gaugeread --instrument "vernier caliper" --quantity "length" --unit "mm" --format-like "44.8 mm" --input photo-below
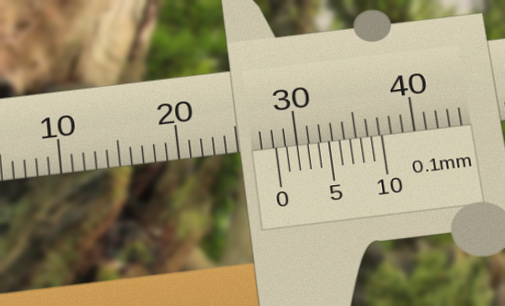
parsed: 28.2 mm
